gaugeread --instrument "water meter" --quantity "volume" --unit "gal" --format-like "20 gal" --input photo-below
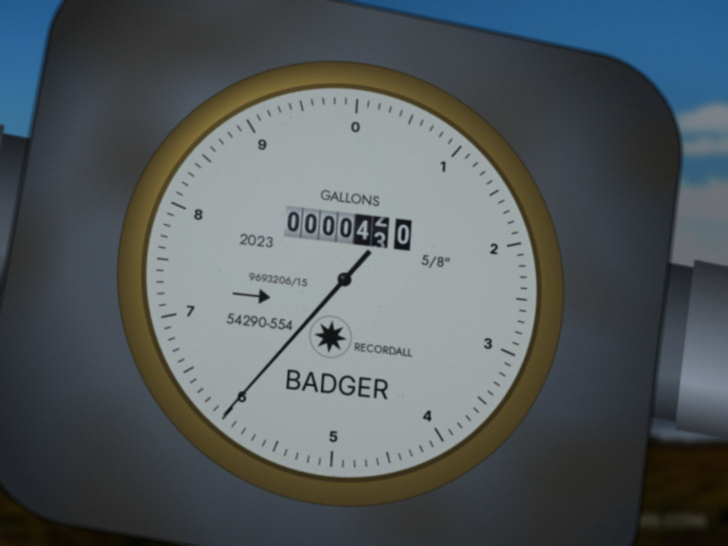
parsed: 426.0 gal
